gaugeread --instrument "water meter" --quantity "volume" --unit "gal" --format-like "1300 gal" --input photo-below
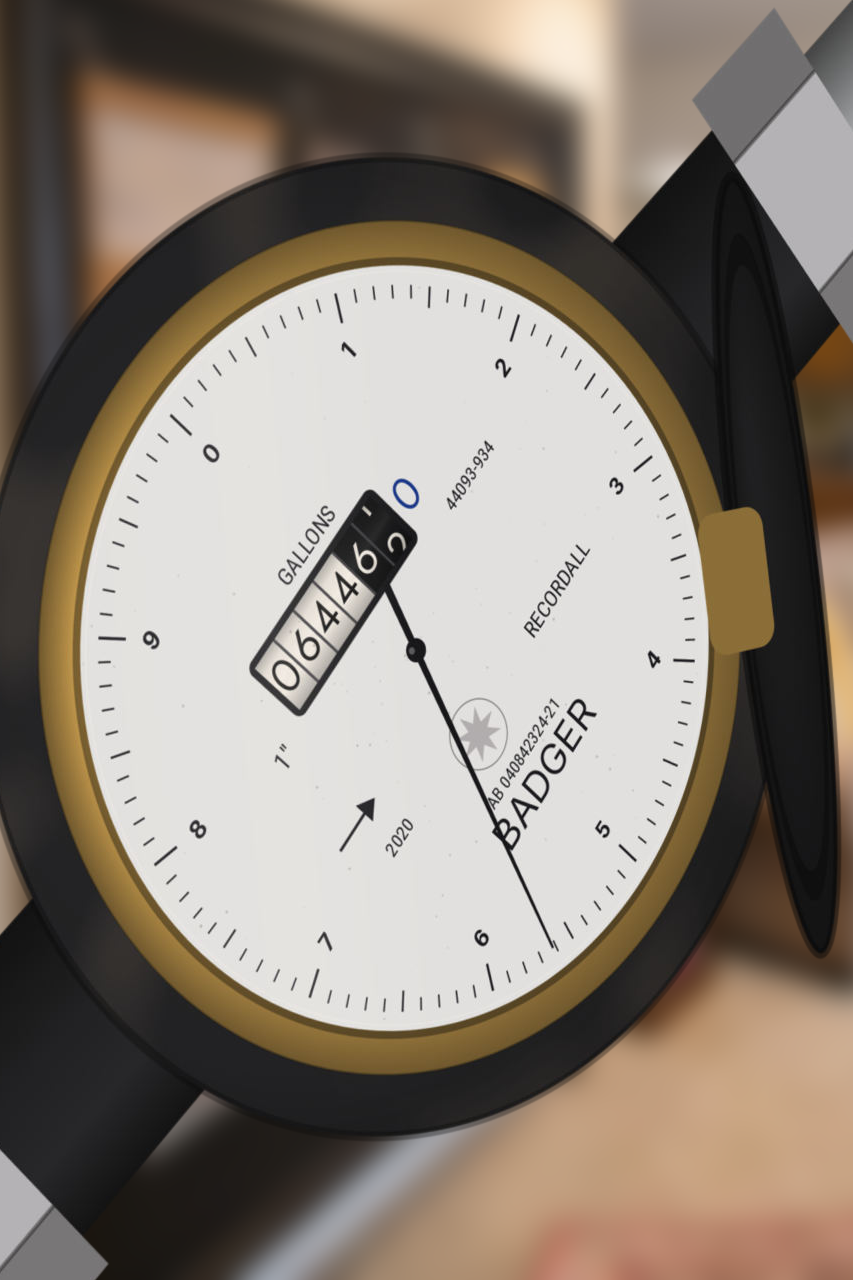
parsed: 644615.6 gal
